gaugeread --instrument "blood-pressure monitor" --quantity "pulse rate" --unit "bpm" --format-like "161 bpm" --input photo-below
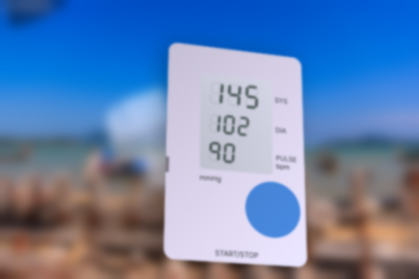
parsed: 90 bpm
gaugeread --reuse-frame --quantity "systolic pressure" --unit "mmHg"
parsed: 145 mmHg
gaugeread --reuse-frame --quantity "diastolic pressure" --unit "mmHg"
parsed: 102 mmHg
